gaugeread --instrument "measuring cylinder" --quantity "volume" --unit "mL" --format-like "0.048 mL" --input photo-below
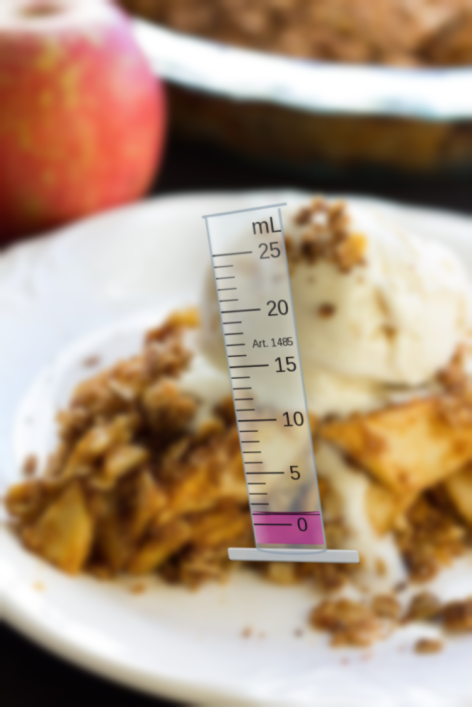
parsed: 1 mL
